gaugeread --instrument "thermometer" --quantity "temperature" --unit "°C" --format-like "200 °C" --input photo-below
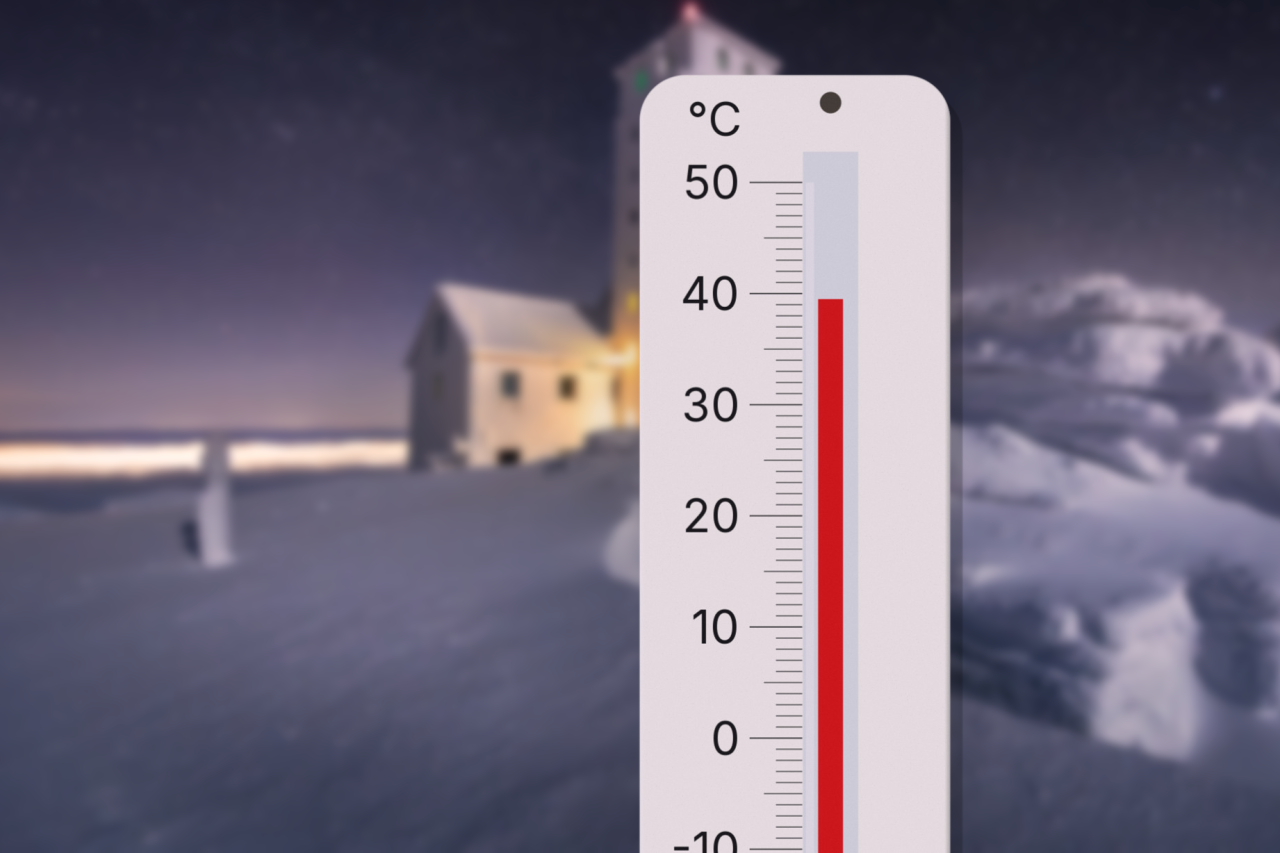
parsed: 39.5 °C
